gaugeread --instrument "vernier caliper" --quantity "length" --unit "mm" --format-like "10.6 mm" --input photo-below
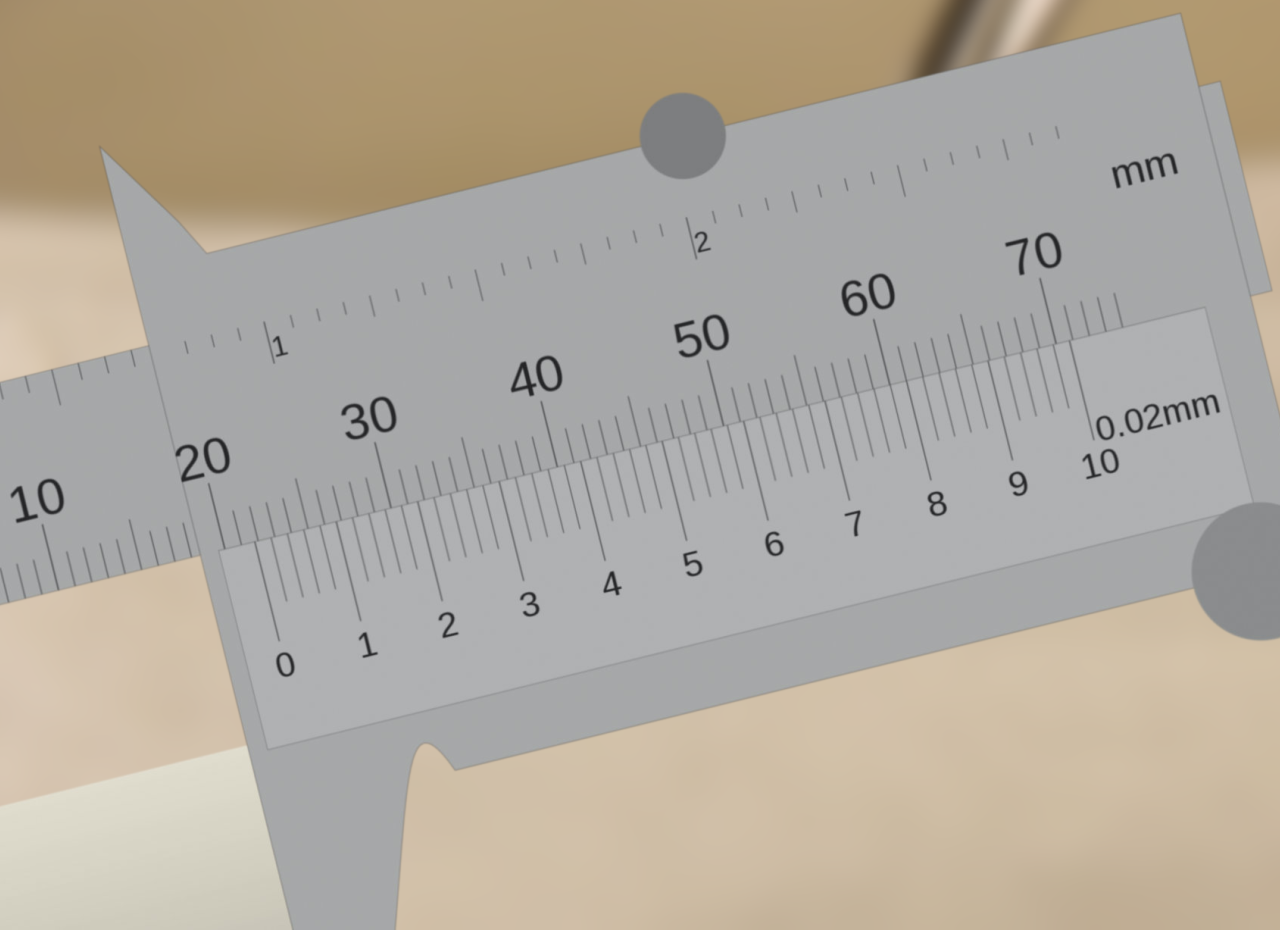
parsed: 21.8 mm
